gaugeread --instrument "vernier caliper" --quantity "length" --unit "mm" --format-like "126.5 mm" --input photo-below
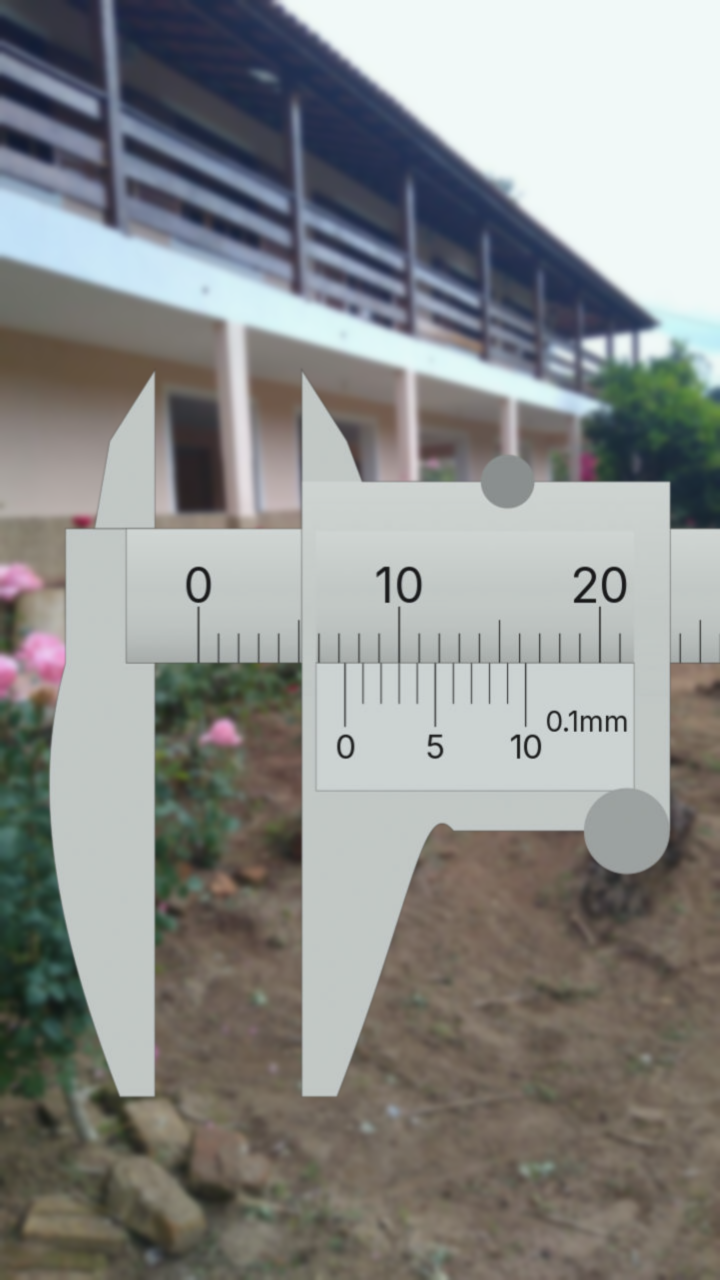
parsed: 7.3 mm
